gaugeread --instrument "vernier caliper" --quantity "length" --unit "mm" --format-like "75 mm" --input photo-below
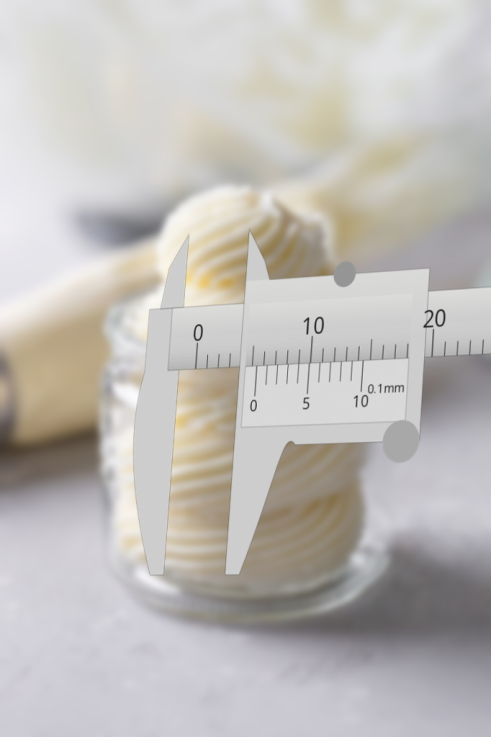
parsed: 5.4 mm
